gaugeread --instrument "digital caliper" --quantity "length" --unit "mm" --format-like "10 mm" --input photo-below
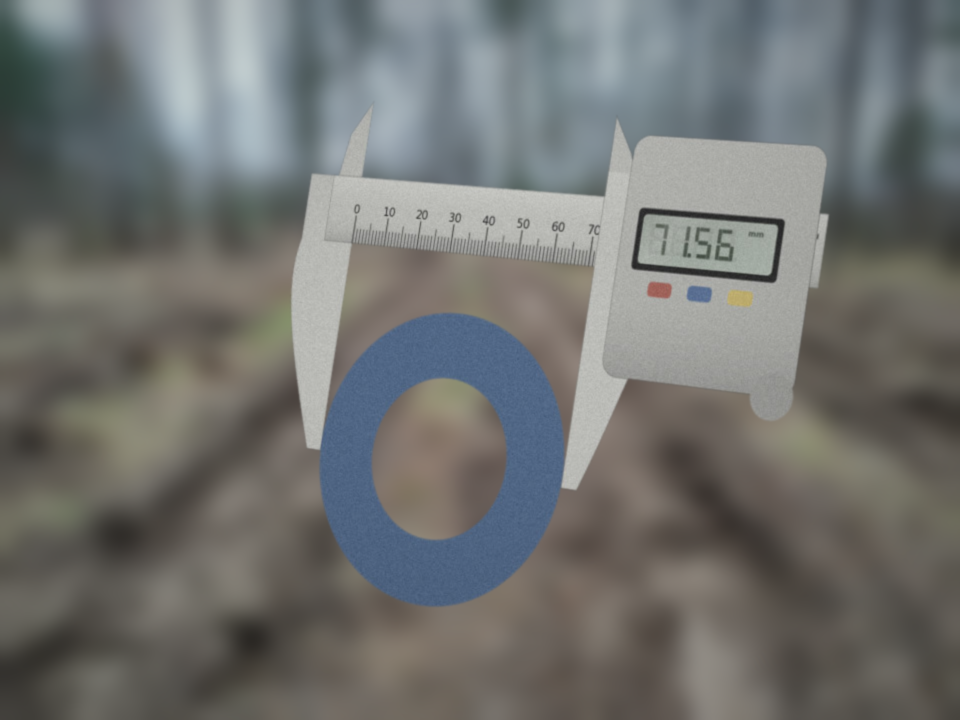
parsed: 71.56 mm
